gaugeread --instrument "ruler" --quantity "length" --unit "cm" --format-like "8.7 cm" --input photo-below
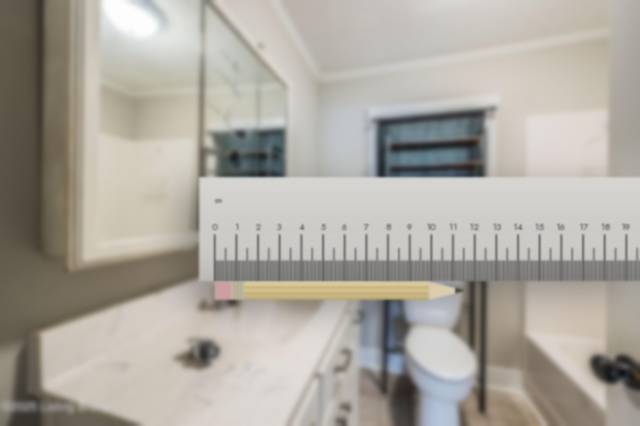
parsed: 11.5 cm
